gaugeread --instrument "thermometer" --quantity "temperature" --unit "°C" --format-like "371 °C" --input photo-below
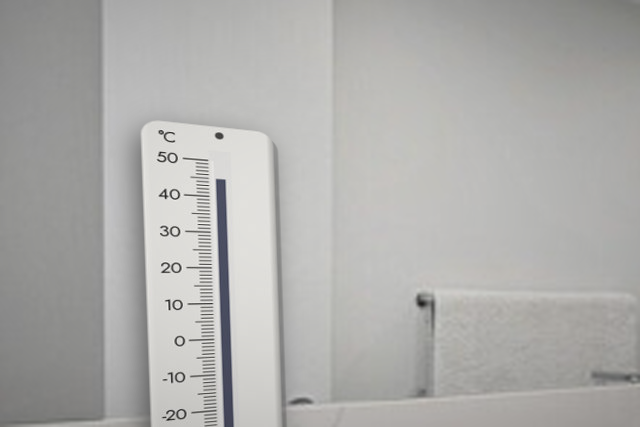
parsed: 45 °C
